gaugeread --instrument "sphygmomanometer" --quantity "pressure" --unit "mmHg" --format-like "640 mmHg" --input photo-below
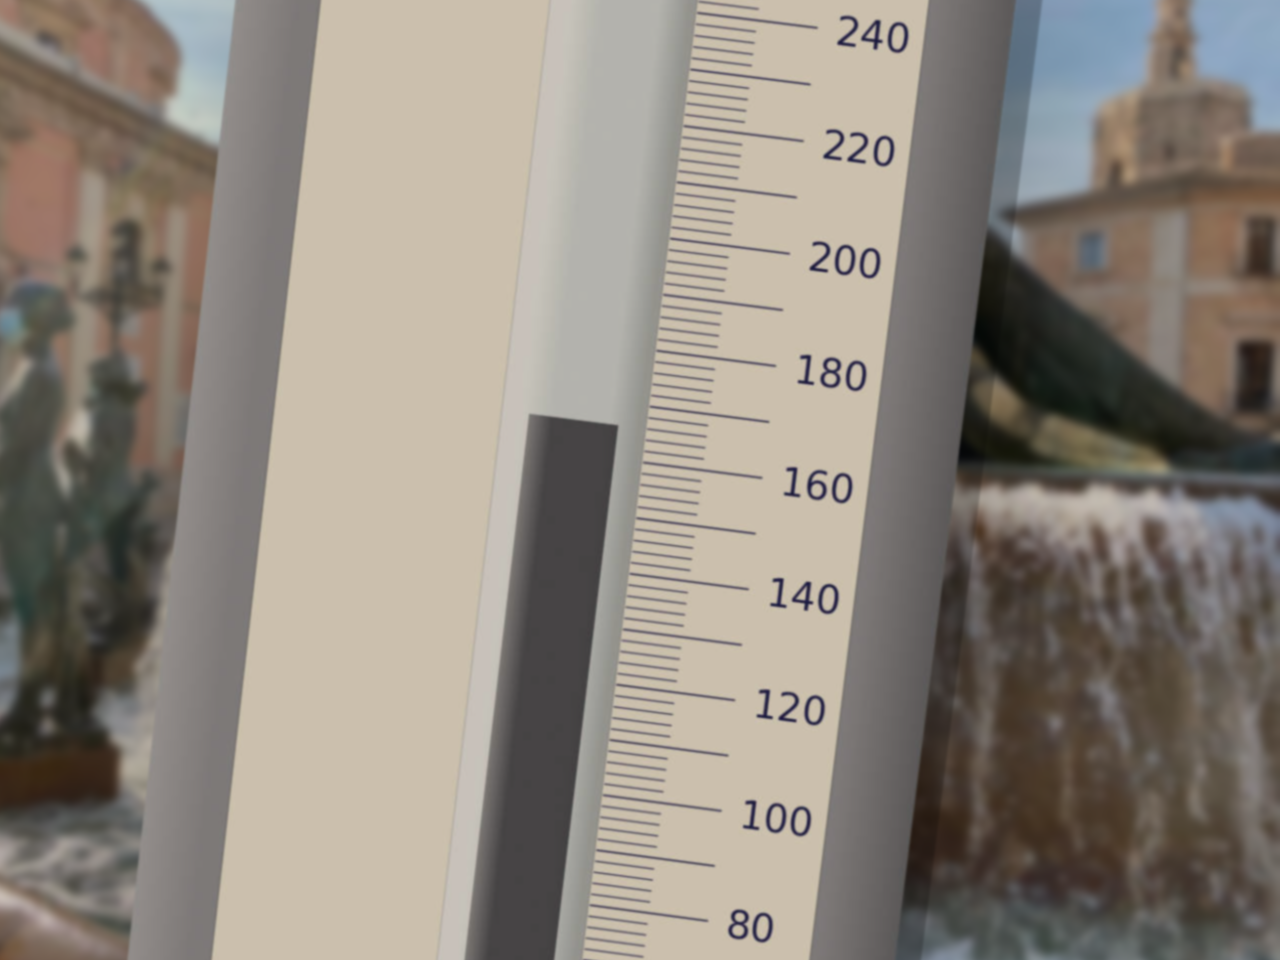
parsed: 166 mmHg
